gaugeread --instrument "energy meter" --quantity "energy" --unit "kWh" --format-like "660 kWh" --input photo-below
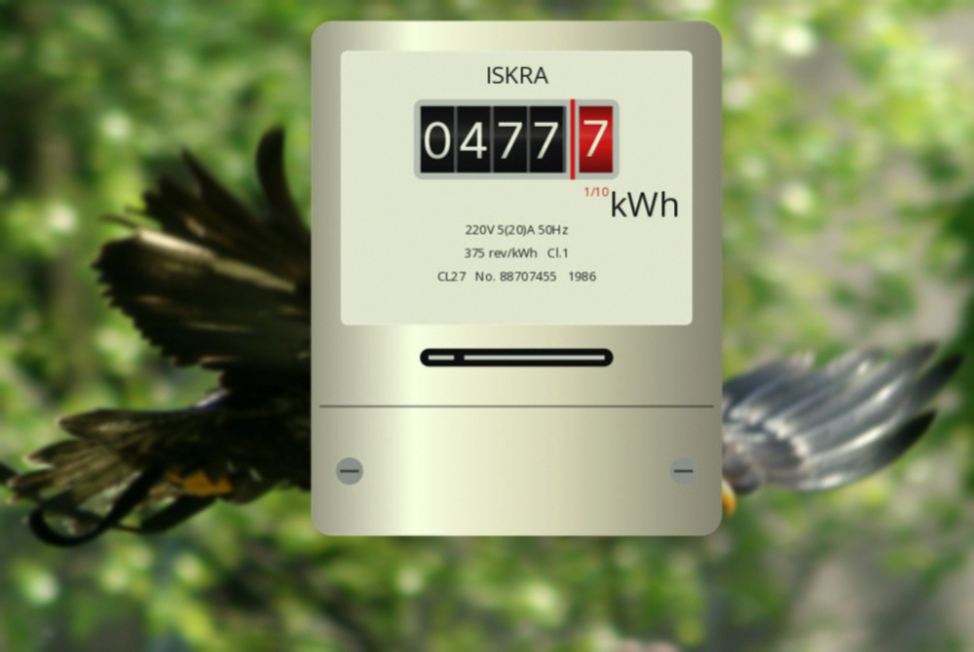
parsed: 477.7 kWh
